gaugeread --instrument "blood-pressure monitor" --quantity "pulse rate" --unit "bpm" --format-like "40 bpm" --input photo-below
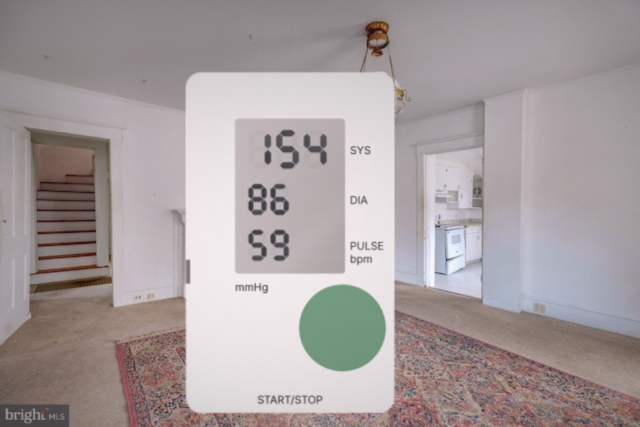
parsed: 59 bpm
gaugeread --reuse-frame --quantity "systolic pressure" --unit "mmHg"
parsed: 154 mmHg
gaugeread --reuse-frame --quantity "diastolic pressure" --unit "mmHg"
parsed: 86 mmHg
